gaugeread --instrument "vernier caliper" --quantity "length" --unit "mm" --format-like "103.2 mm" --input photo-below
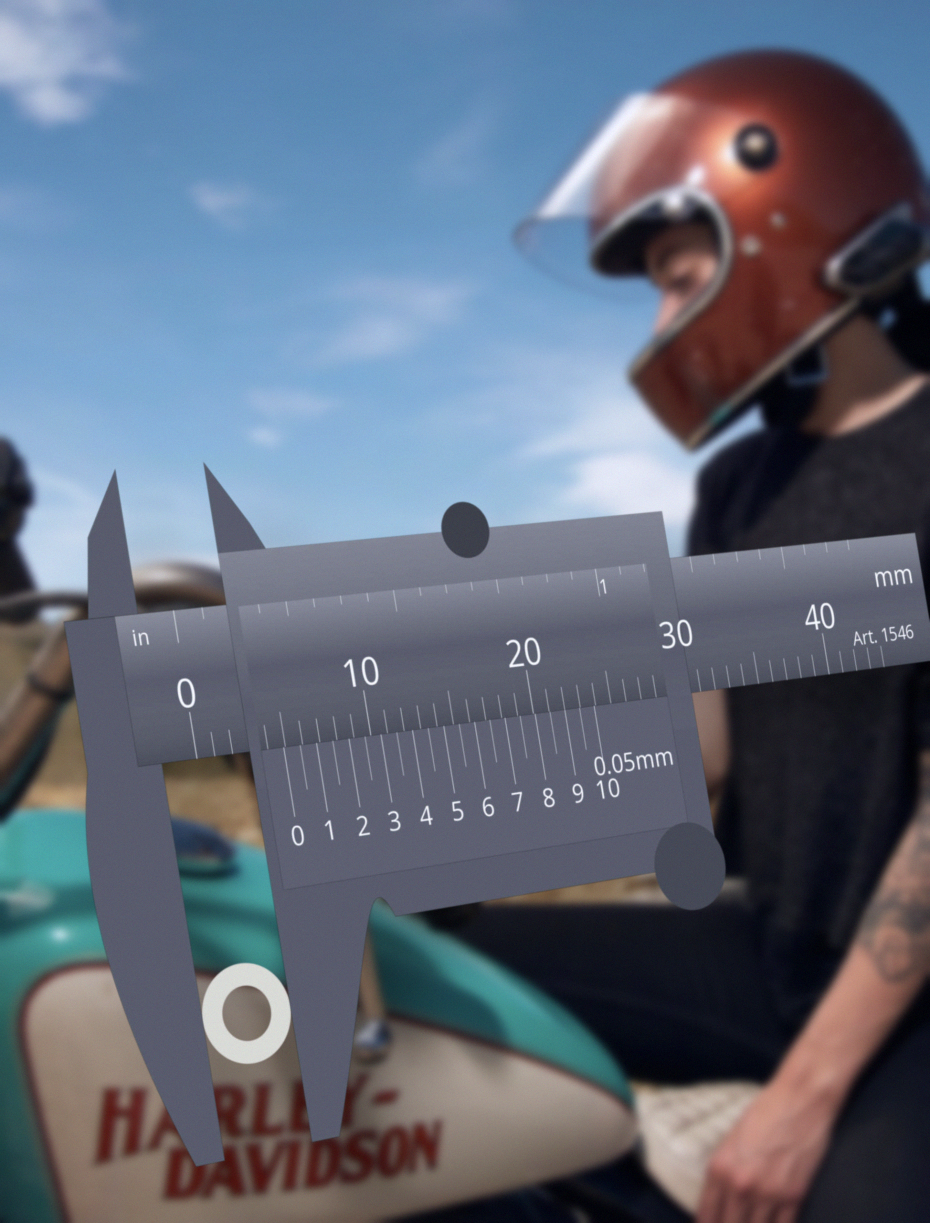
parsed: 4.9 mm
